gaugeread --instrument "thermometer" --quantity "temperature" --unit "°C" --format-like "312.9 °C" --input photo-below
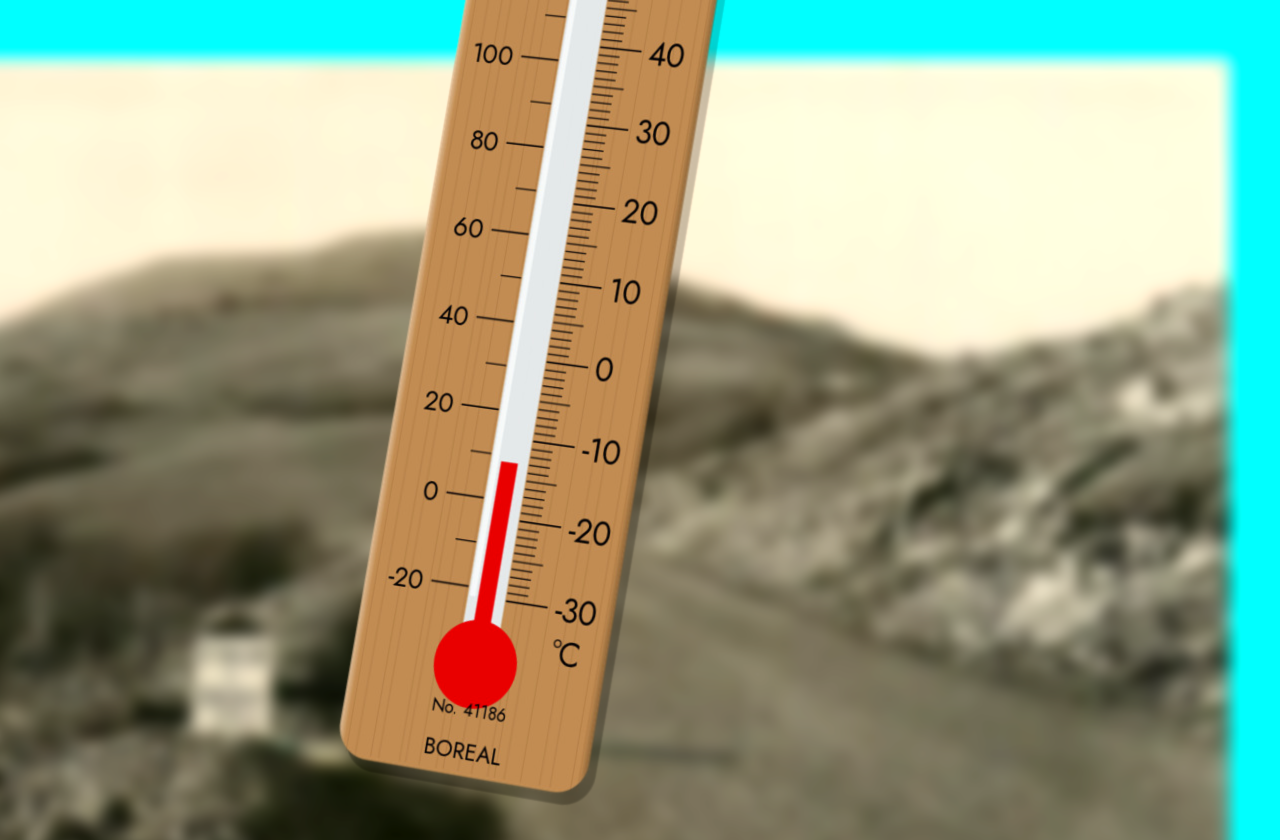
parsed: -13 °C
